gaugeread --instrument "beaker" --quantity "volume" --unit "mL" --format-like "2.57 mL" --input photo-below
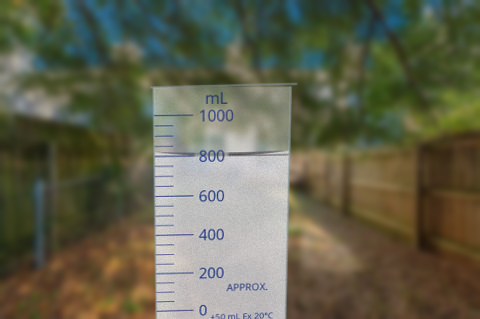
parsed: 800 mL
